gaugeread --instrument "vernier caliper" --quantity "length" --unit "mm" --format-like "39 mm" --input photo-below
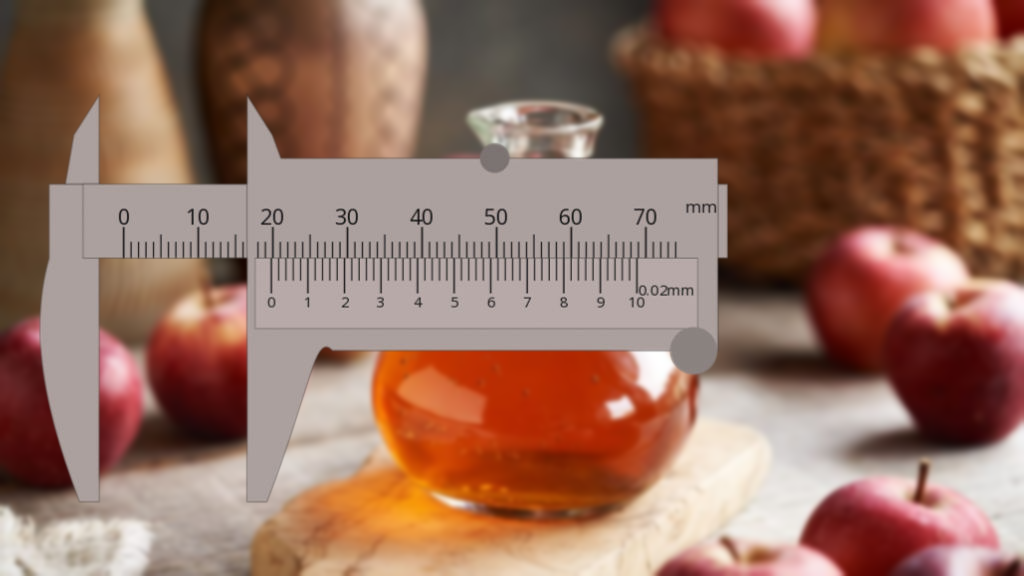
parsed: 19.8 mm
